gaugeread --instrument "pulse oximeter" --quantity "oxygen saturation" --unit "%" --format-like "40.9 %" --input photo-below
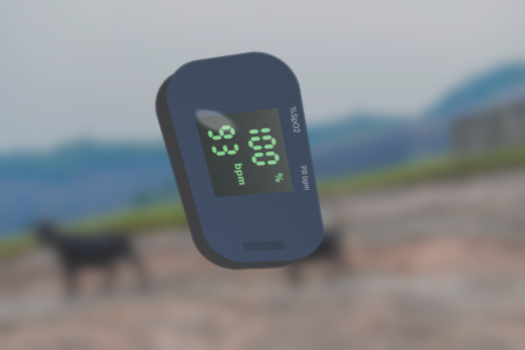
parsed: 100 %
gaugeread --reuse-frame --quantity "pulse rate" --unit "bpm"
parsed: 93 bpm
